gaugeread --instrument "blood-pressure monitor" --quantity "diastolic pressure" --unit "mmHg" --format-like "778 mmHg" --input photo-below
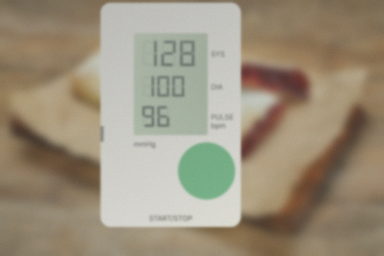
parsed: 100 mmHg
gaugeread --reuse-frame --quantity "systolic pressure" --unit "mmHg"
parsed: 128 mmHg
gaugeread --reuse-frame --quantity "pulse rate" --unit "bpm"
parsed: 96 bpm
